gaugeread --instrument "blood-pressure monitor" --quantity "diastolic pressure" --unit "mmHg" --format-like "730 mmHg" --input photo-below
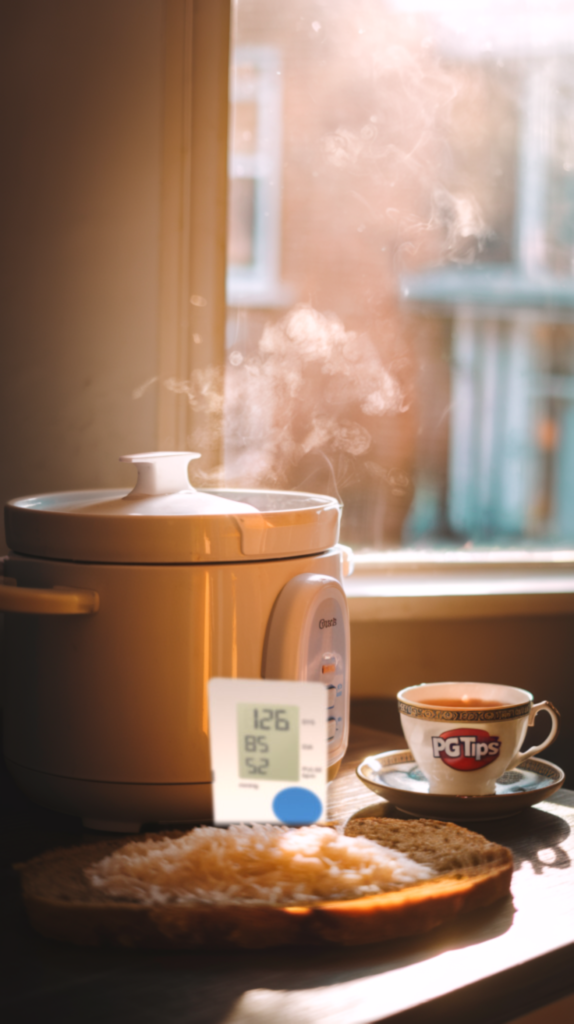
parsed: 85 mmHg
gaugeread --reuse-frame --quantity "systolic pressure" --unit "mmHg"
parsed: 126 mmHg
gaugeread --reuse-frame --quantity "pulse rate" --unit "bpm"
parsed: 52 bpm
